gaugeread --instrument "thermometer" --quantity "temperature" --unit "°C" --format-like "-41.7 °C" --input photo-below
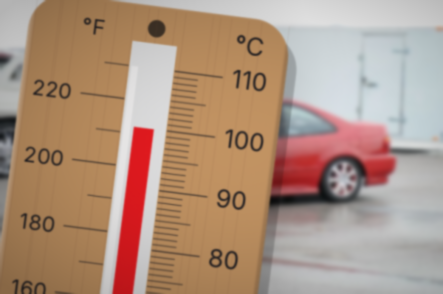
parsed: 100 °C
